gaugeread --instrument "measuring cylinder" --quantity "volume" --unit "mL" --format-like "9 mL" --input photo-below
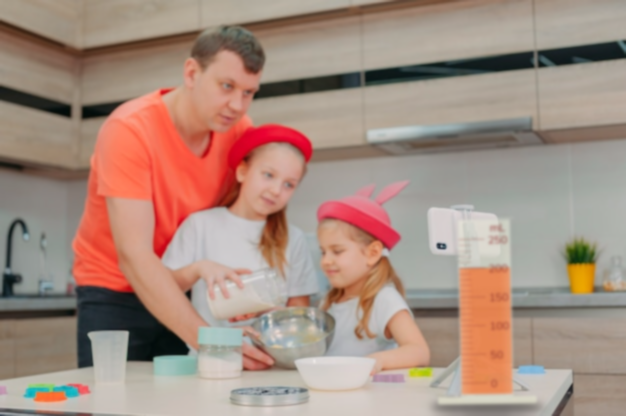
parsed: 200 mL
